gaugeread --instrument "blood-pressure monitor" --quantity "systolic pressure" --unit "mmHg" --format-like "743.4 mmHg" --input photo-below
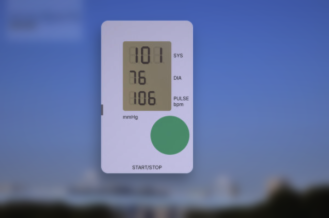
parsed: 101 mmHg
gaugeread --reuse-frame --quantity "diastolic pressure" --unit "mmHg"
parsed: 76 mmHg
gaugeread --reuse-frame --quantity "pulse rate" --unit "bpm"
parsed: 106 bpm
